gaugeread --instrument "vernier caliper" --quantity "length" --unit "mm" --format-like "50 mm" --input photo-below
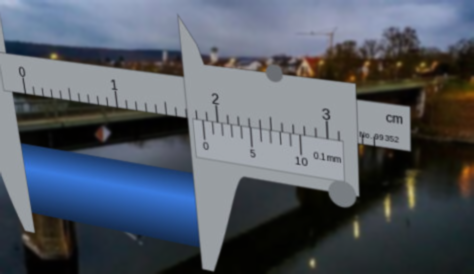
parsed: 18.6 mm
